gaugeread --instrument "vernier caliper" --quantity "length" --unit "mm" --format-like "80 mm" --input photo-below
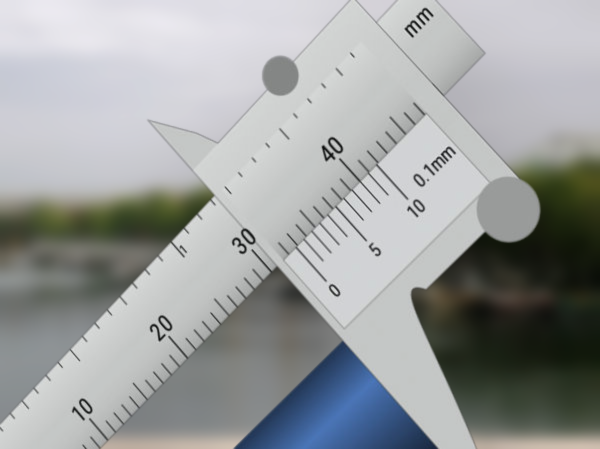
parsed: 32.8 mm
